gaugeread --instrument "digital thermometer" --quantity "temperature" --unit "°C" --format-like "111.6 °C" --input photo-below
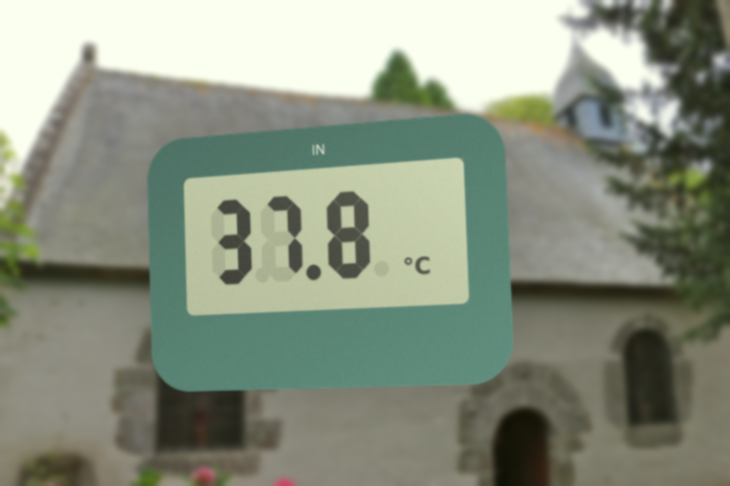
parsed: 37.8 °C
